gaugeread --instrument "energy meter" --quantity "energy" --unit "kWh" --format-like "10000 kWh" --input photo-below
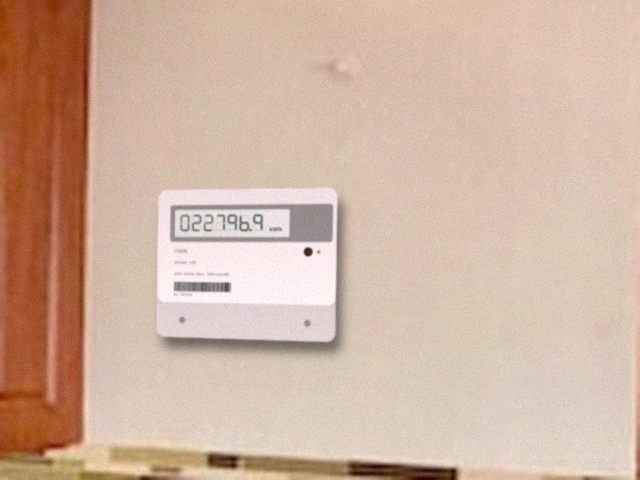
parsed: 22796.9 kWh
